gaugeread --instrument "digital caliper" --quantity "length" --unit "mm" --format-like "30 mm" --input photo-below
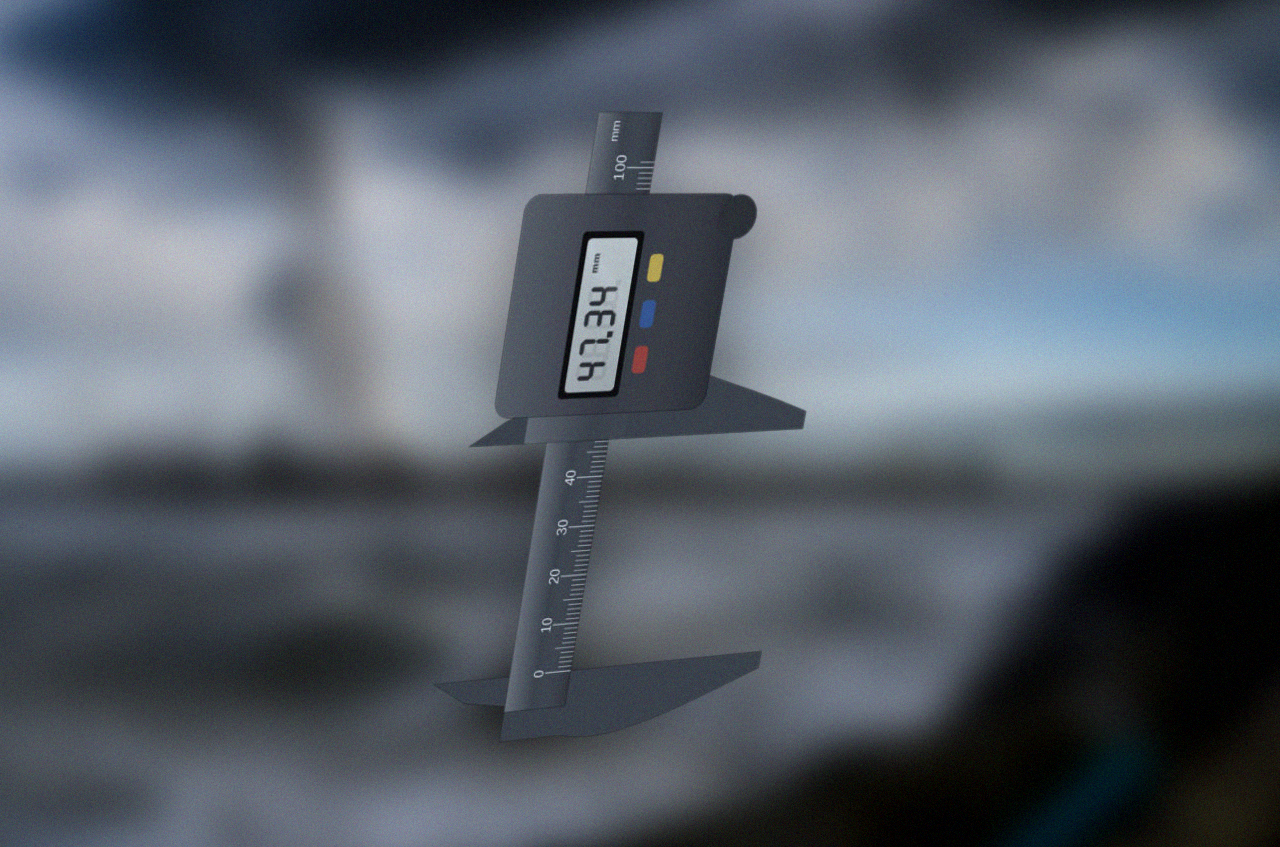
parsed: 47.34 mm
